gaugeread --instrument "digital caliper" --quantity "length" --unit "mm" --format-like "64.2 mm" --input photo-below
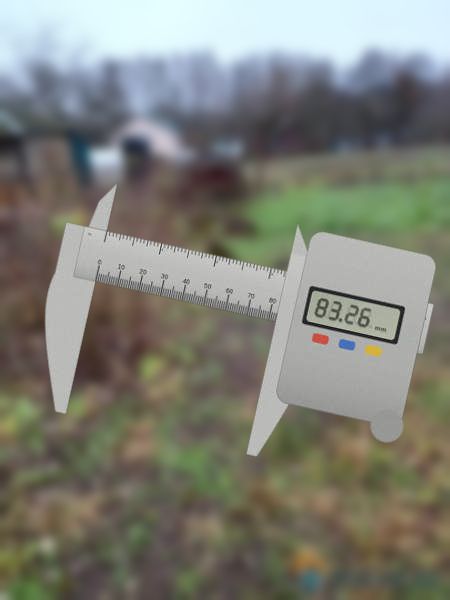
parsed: 83.26 mm
